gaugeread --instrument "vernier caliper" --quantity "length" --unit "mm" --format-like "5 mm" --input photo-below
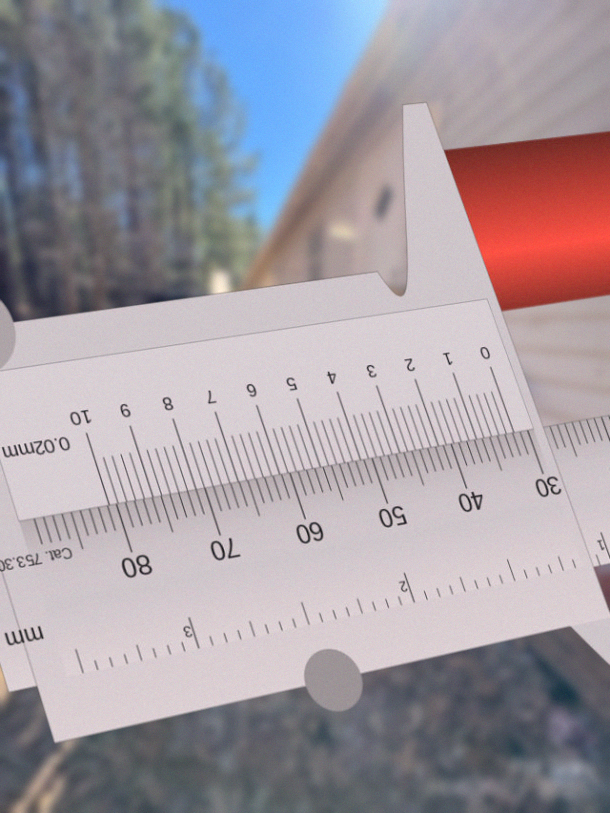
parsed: 31.8 mm
